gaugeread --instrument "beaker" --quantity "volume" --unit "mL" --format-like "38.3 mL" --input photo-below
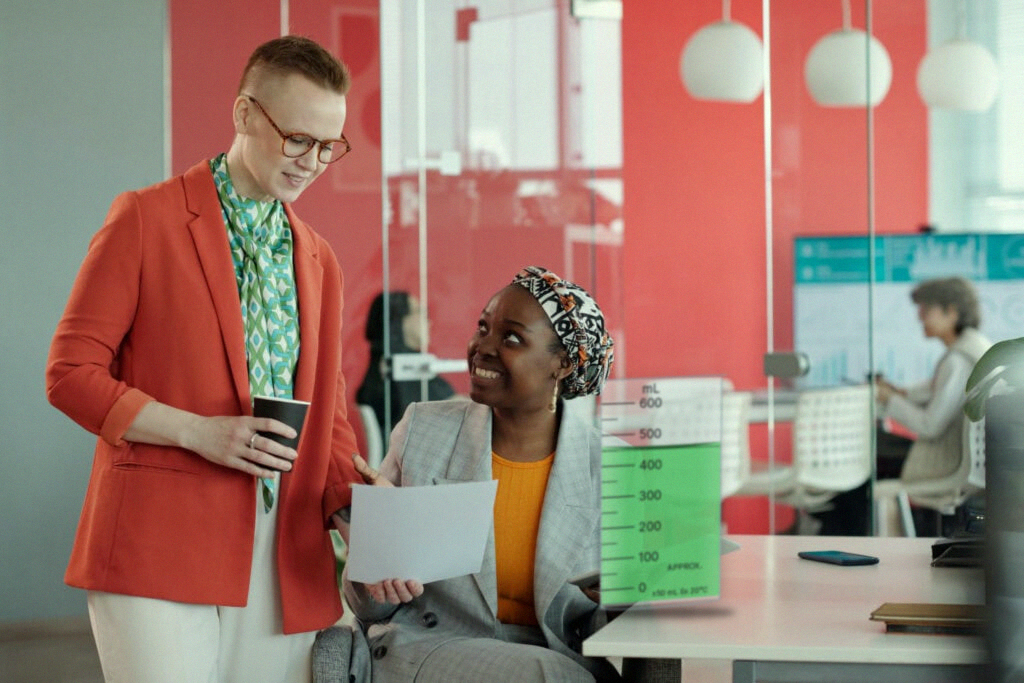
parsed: 450 mL
